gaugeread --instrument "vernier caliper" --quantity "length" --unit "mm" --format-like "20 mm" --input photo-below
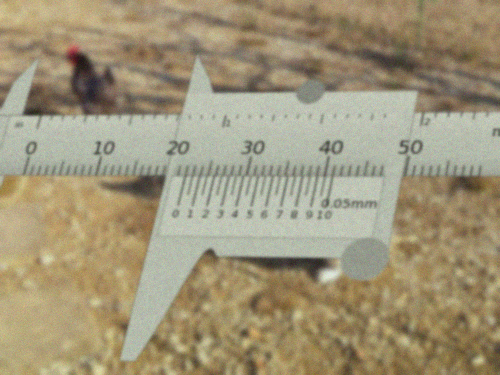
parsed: 22.0 mm
